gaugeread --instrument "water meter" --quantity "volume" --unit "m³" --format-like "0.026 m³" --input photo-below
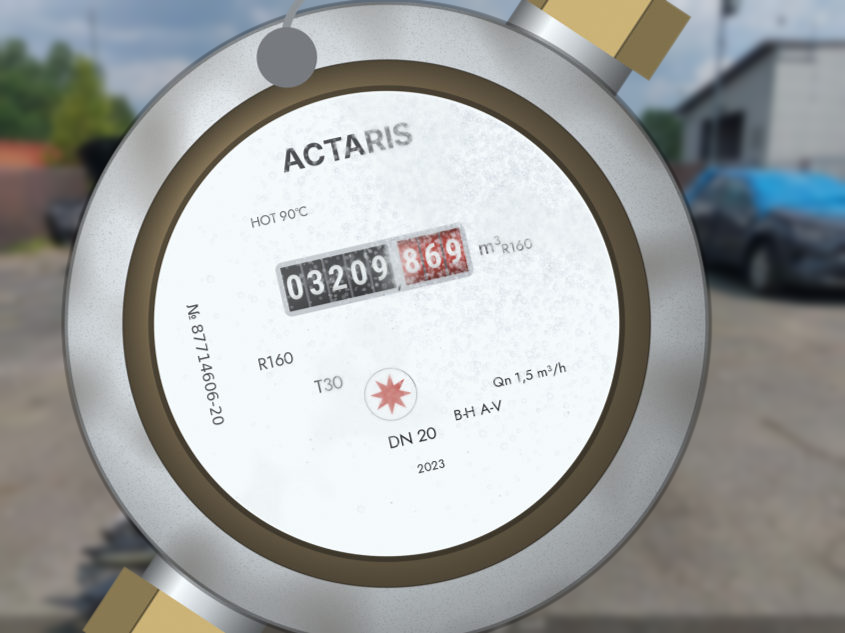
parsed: 3209.869 m³
